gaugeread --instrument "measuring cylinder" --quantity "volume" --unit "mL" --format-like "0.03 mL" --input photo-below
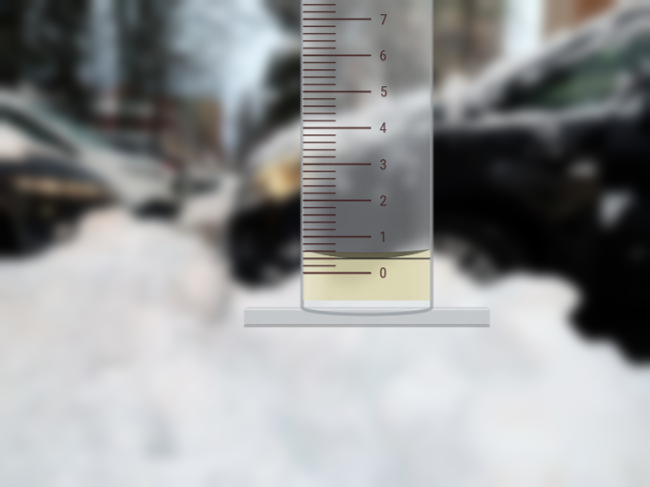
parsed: 0.4 mL
